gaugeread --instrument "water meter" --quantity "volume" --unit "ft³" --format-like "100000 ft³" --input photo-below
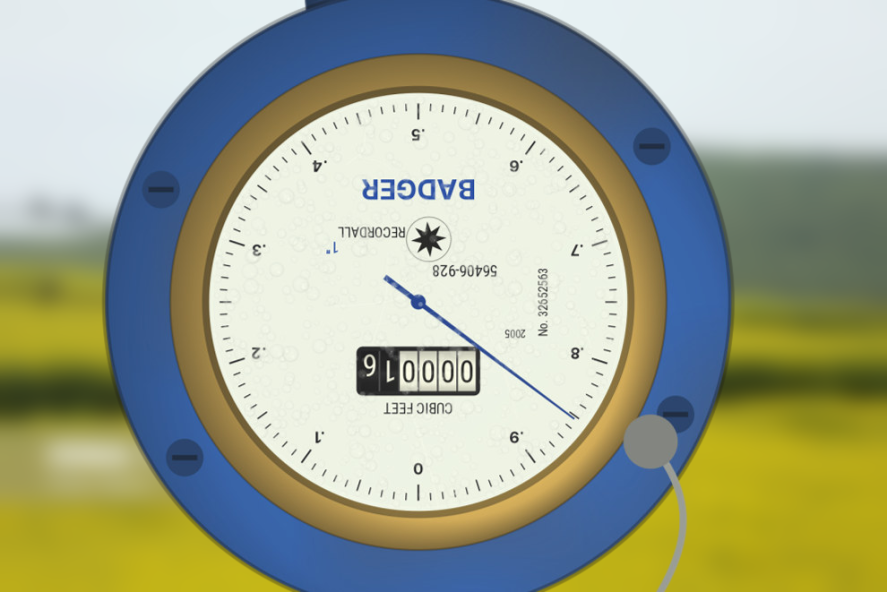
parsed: 15.85 ft³
